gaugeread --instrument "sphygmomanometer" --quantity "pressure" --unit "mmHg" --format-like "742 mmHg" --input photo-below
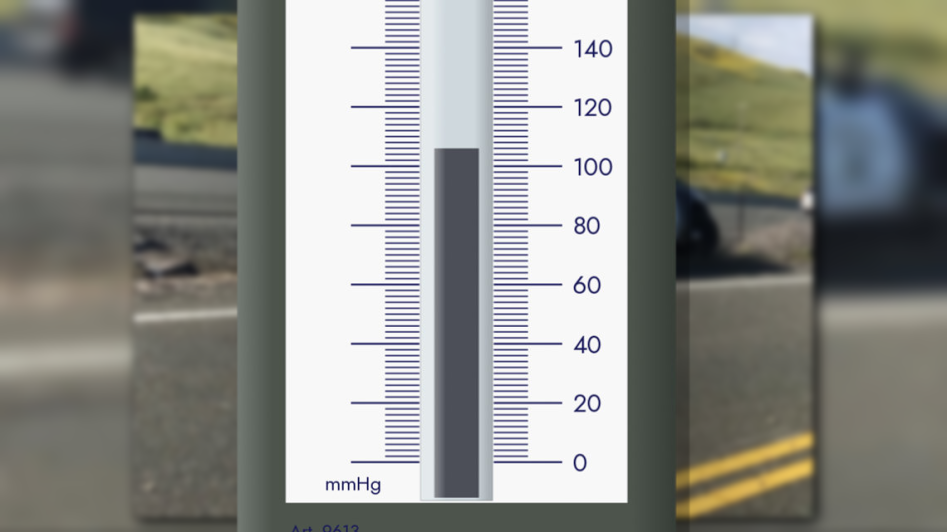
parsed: 106 mmHg
